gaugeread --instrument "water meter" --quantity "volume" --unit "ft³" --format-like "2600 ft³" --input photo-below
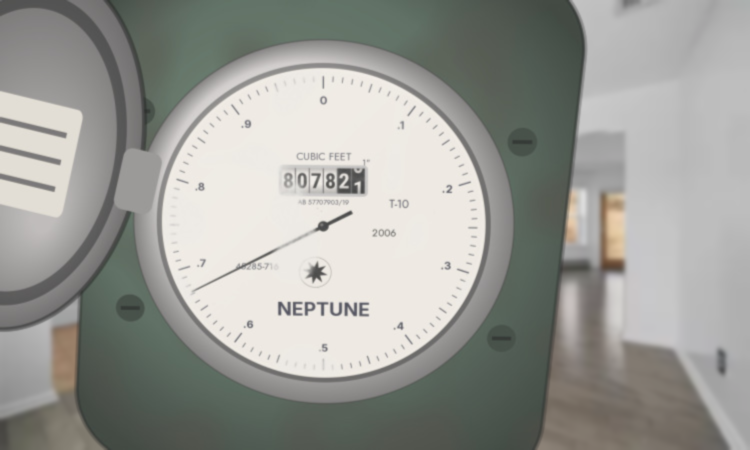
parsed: 807820.67 ft³
